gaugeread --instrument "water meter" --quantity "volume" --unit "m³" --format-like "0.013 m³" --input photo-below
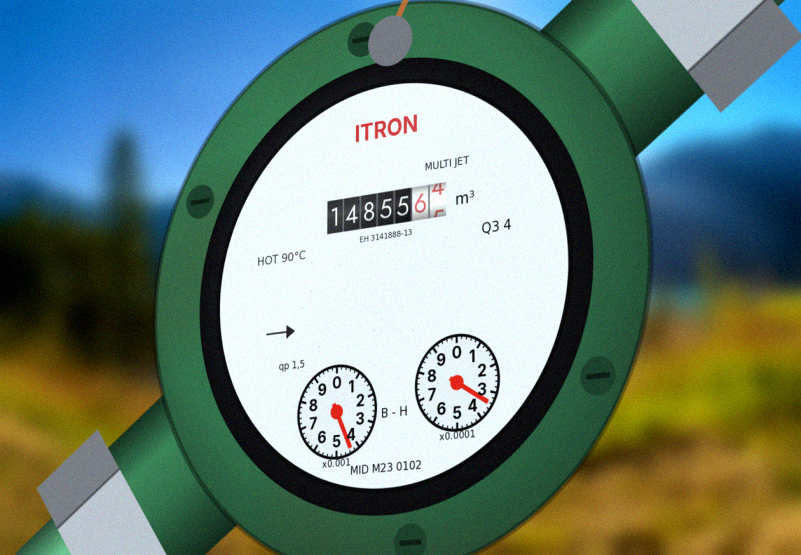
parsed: 14855.6443 m³
